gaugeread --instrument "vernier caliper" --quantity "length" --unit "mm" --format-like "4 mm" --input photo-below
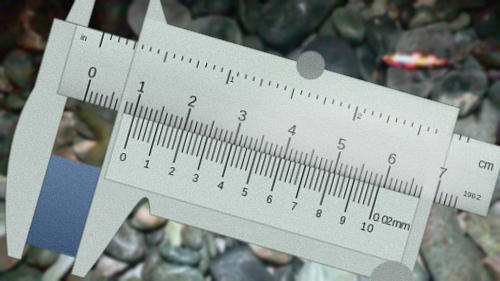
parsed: 10.0 mm
